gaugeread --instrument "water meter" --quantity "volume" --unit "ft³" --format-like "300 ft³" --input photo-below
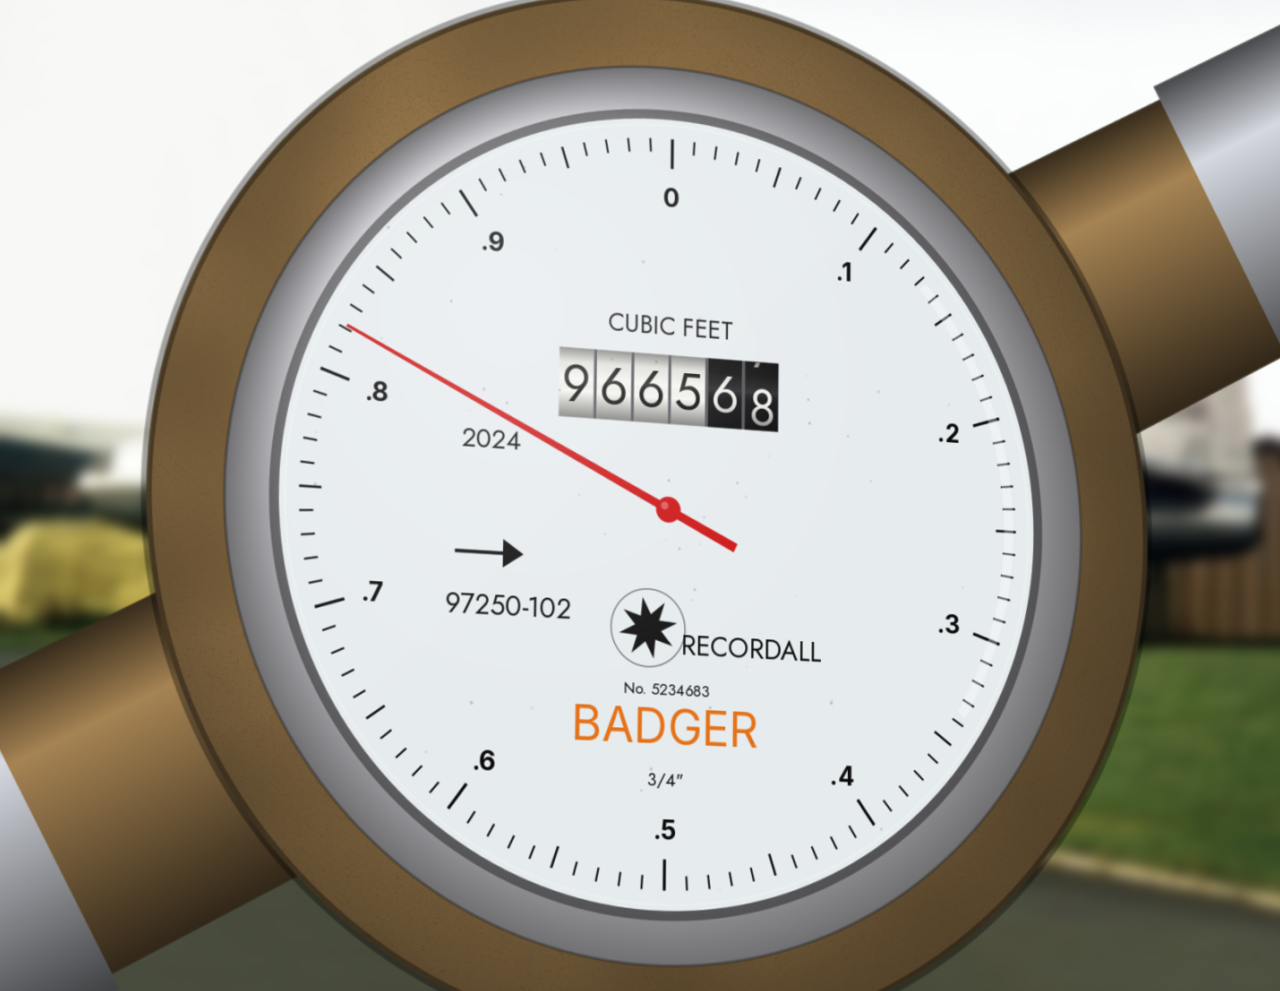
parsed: 966567.82 ft³
